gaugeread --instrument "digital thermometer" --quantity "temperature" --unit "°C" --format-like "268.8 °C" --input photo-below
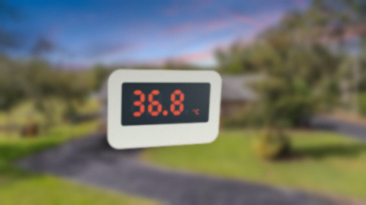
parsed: 36.8 °C
